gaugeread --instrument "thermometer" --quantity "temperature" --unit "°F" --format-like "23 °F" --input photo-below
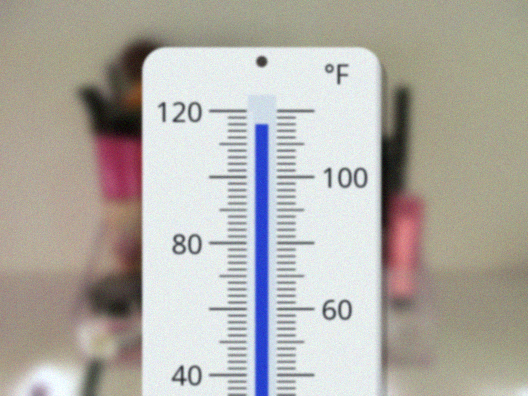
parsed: 116 °F
